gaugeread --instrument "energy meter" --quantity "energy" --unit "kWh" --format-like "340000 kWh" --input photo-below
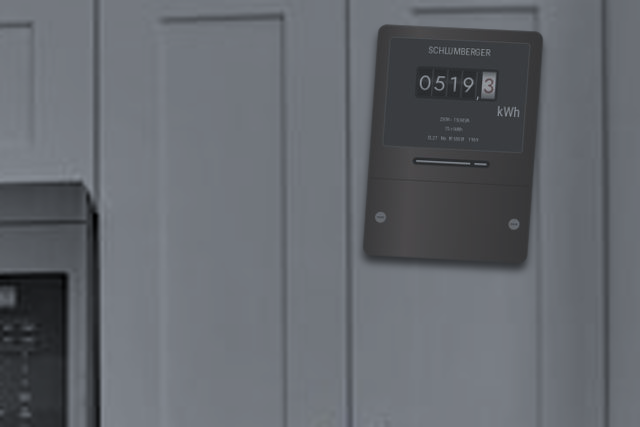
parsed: 519.3 kWh
